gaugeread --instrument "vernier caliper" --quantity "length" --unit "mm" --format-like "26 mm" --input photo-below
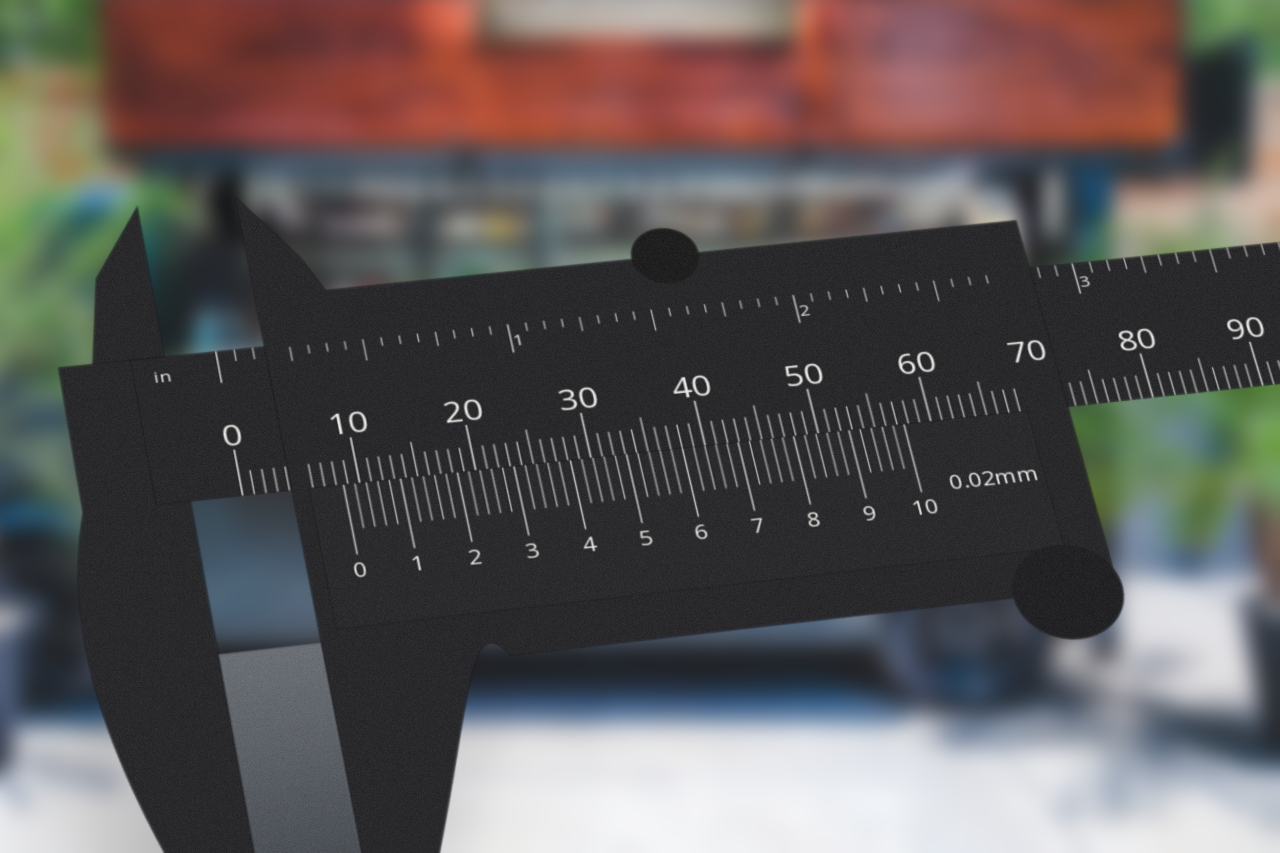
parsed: 8.6 mm
